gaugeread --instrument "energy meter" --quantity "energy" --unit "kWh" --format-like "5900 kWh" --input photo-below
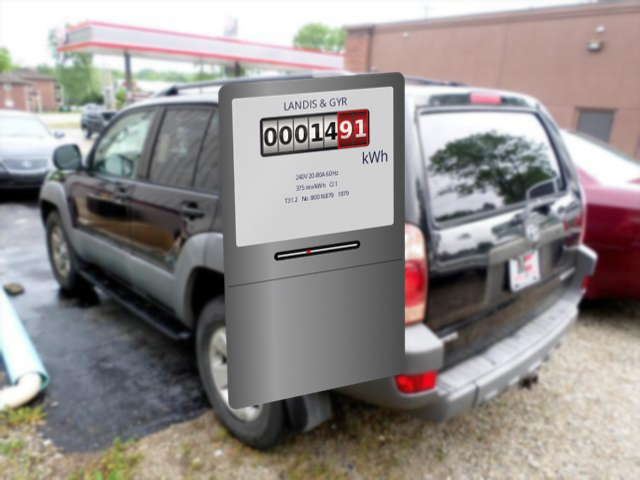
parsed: 14.91 kWh
